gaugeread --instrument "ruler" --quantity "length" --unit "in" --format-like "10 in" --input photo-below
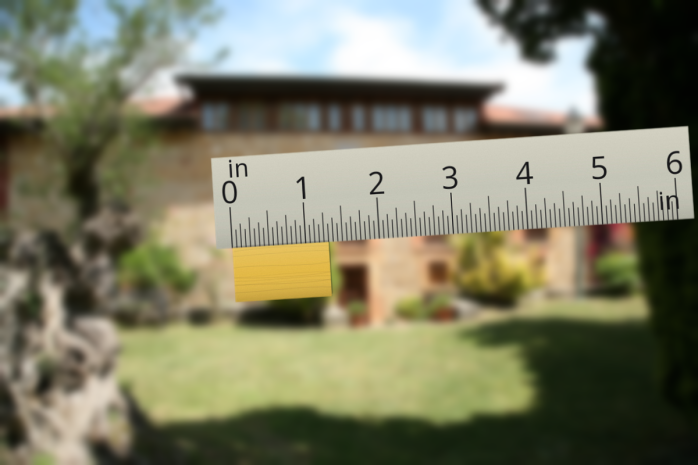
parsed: 1.3125 in
